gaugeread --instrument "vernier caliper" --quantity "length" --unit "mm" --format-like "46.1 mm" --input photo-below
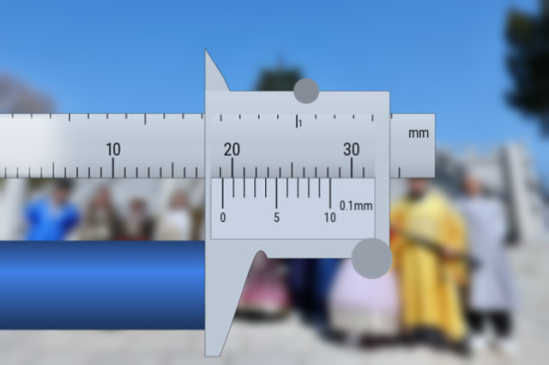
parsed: 19.2 mm
